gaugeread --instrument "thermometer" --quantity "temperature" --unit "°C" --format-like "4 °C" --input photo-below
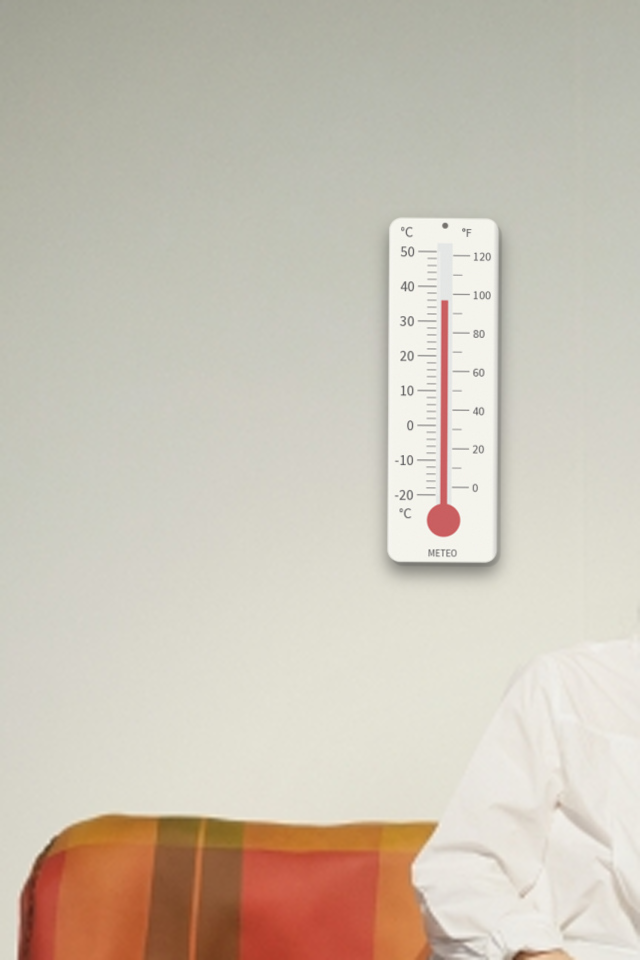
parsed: 36 °C
